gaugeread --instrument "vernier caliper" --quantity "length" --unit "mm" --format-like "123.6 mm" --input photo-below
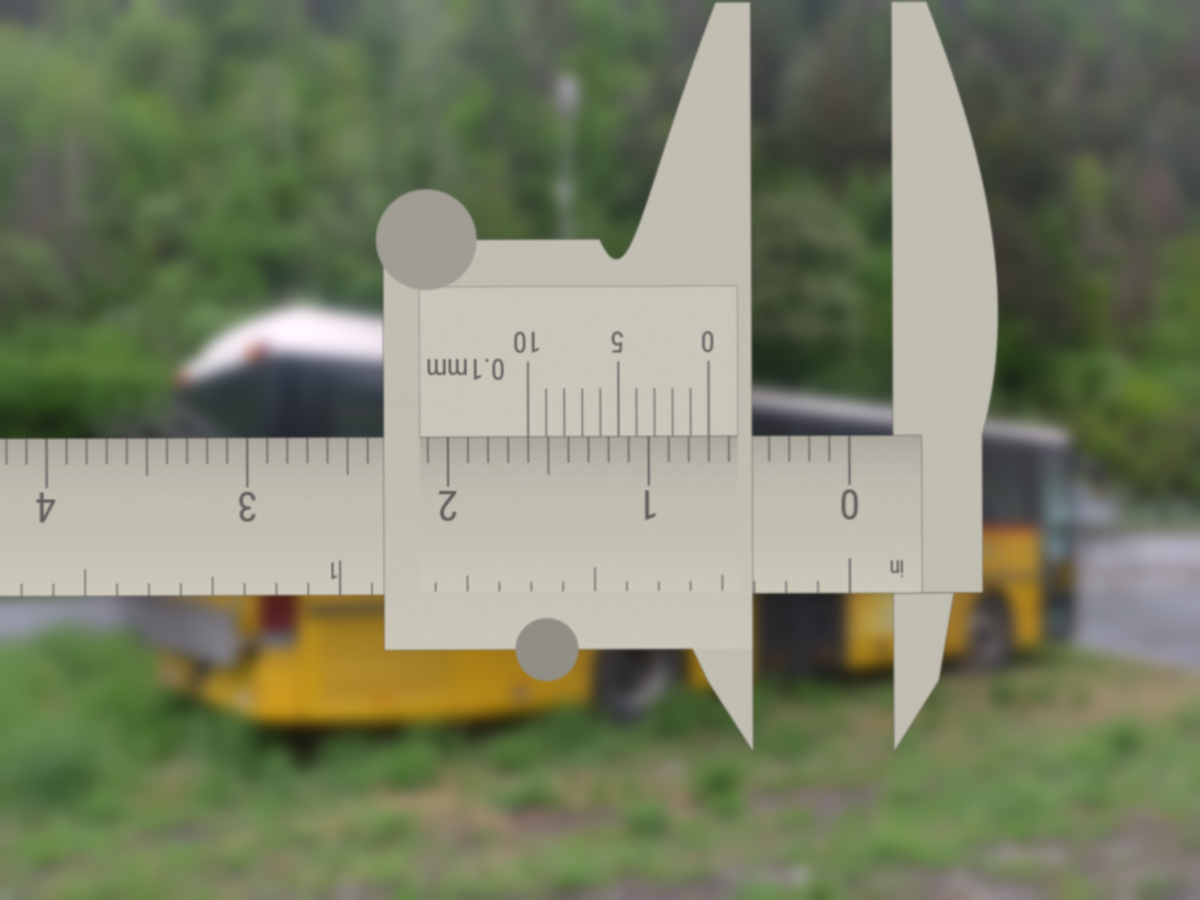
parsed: 7.0 mm
